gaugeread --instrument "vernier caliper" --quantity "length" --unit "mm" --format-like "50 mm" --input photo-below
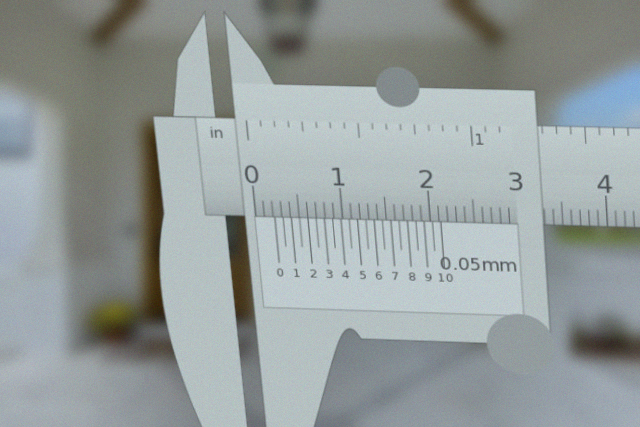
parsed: 2.2 mm
